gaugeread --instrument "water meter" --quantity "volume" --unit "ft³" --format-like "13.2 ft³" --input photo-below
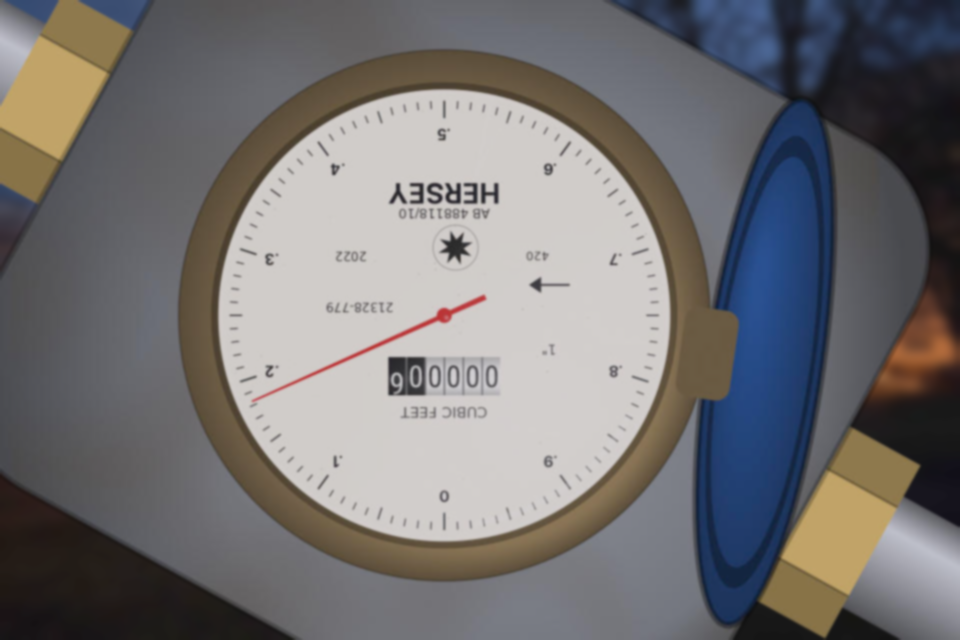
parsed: 6.18 ft³
